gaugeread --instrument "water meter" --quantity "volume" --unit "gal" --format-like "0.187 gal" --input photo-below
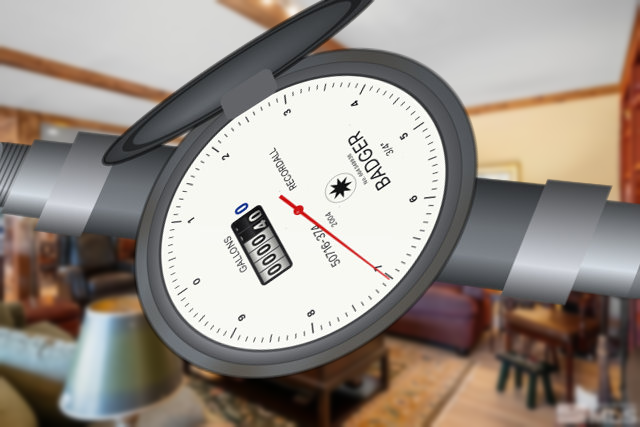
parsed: 397.0 gal
